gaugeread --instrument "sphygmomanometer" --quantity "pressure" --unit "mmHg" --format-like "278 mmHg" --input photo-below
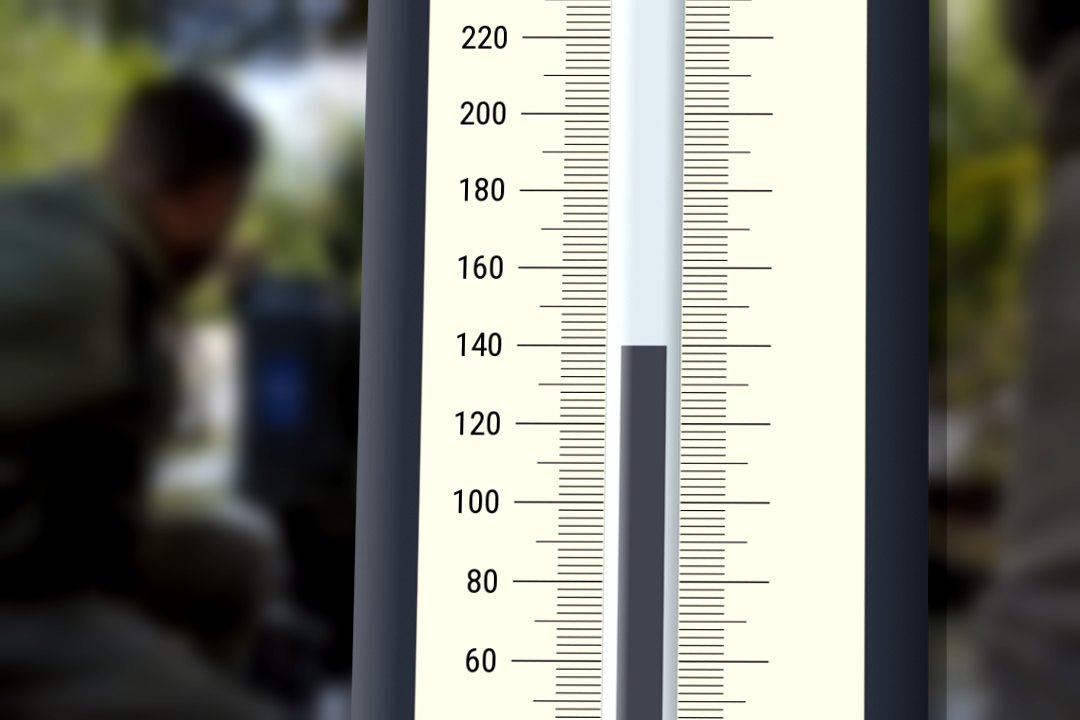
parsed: 140 mmHg
